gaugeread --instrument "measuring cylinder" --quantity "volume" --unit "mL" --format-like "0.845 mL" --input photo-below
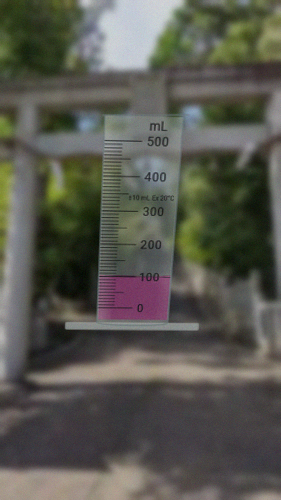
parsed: 100 mL
